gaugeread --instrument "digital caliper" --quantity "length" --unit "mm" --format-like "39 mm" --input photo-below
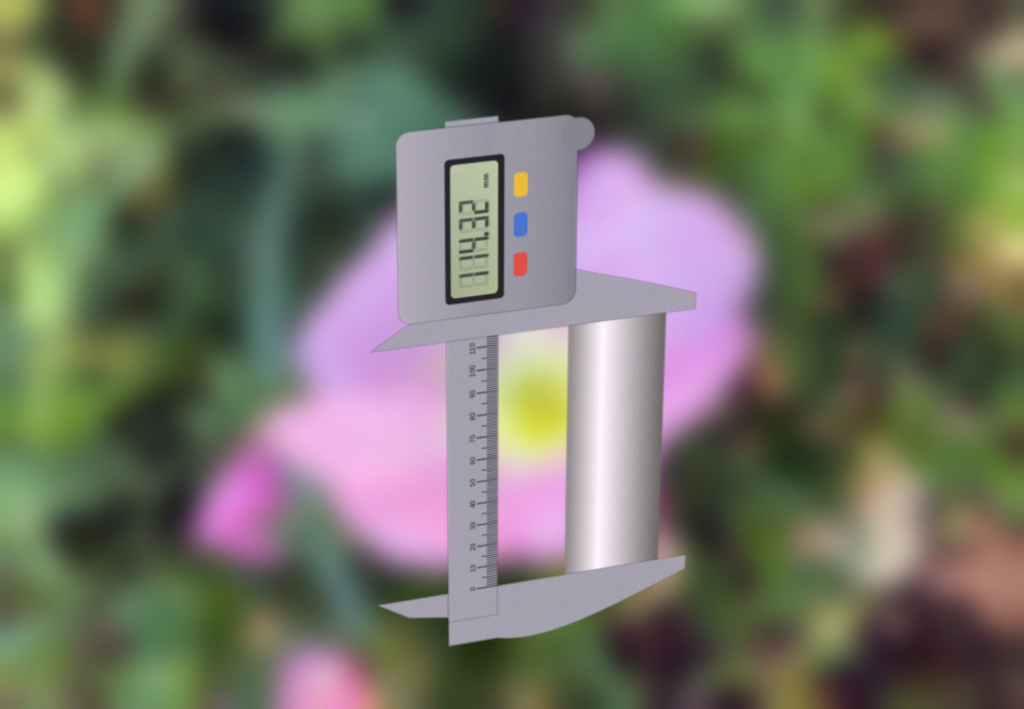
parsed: 114.32 mm
